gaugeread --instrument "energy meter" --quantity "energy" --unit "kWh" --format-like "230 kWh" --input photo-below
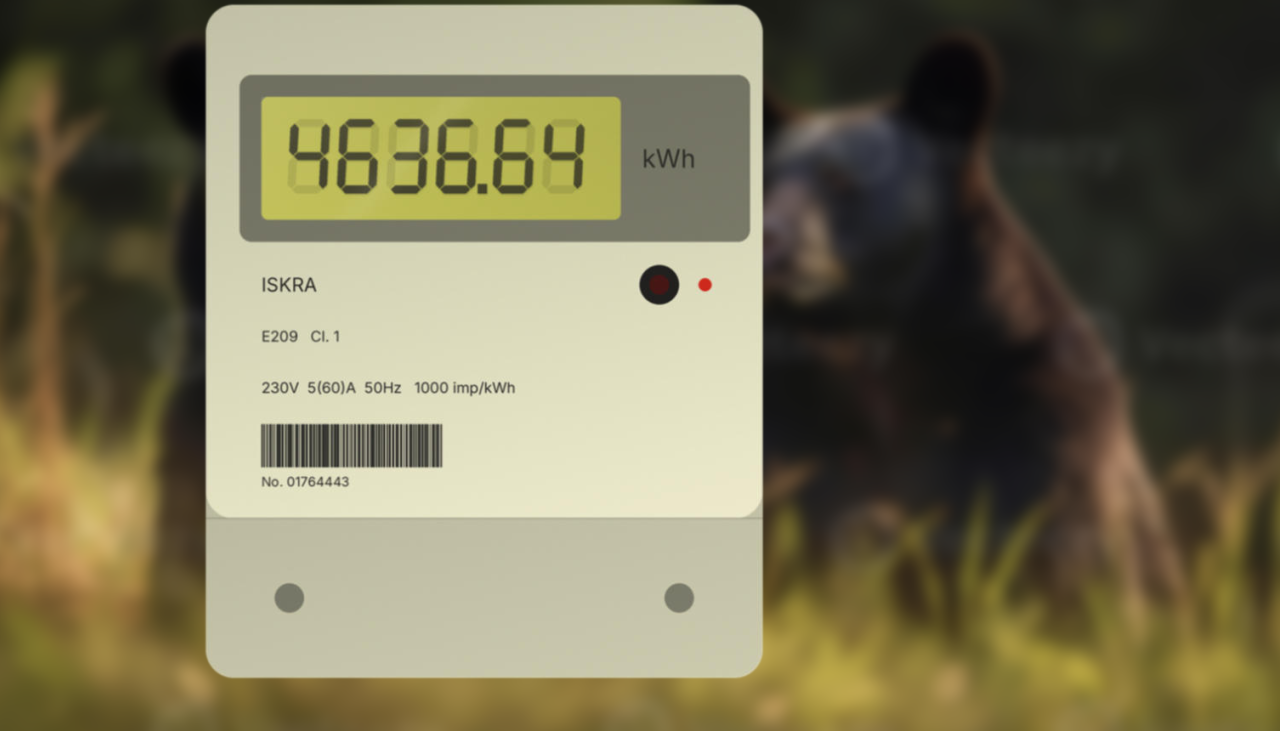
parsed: 4636.64 kWh
